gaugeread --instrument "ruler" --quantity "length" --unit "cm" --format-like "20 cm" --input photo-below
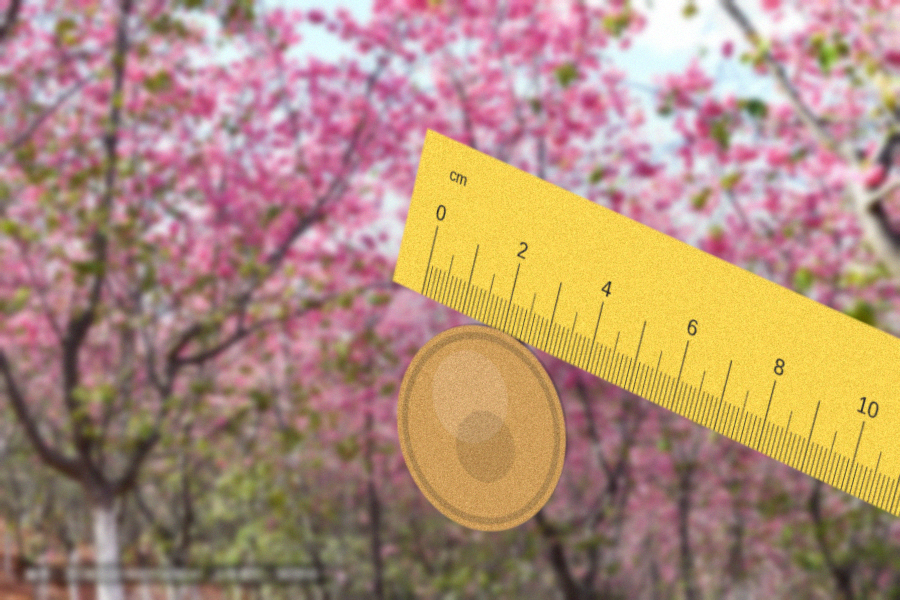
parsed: 4 cm
